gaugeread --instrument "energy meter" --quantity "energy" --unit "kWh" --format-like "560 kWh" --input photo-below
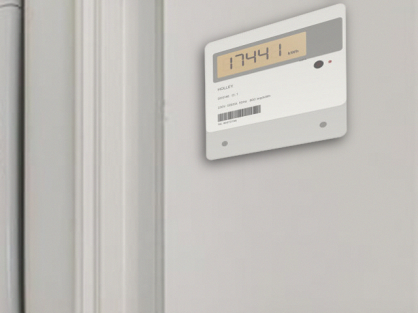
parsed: 17441 kWh
